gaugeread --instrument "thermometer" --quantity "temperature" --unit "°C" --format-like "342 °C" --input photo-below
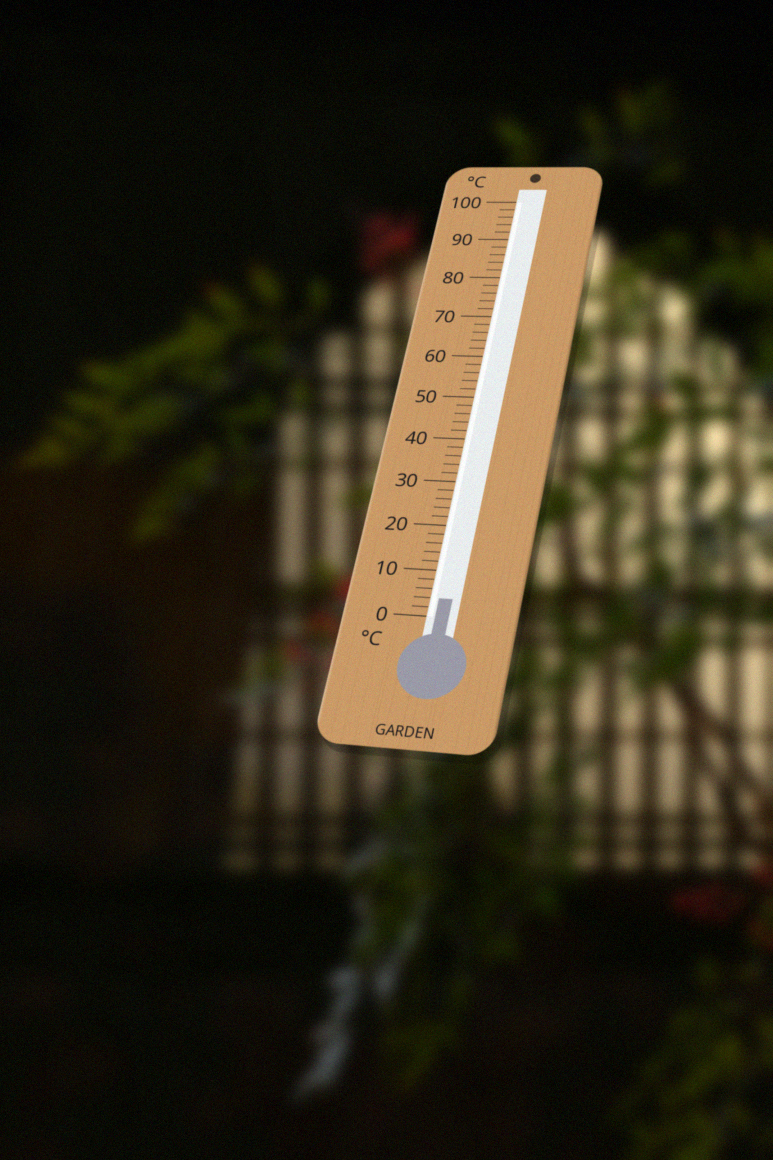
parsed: 4 °C
